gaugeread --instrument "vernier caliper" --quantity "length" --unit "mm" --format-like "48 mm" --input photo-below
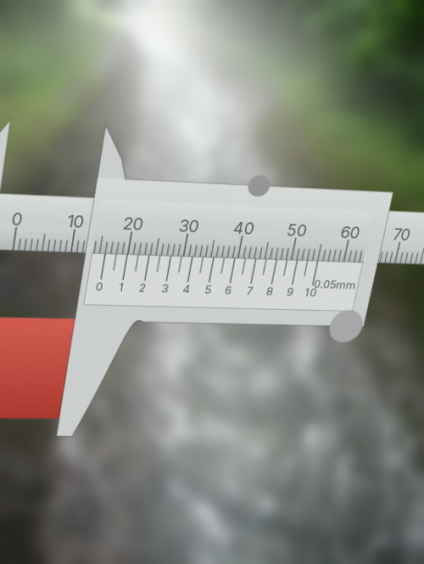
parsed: 16.0 mm
